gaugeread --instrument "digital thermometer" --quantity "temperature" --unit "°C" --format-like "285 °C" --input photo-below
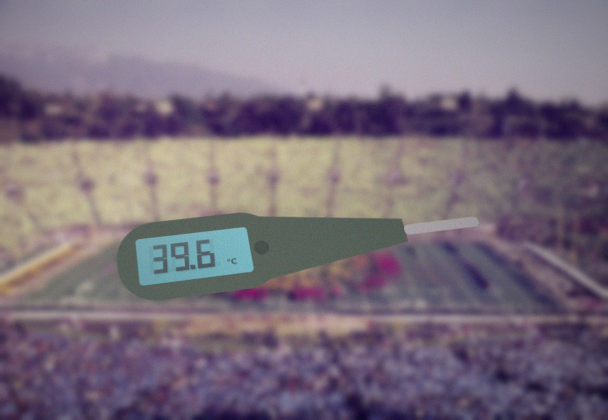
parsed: 39.6 °C
